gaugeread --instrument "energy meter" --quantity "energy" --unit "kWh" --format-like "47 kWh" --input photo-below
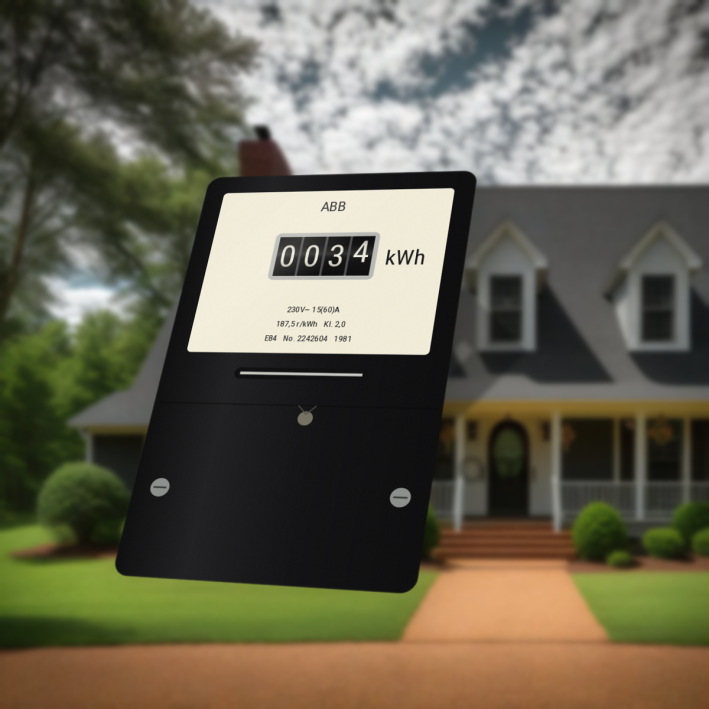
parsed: 34 kWh
